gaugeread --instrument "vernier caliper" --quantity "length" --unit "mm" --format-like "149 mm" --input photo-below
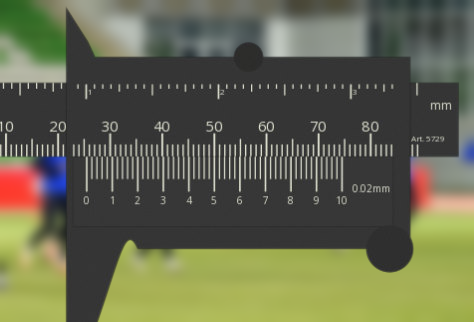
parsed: 25.5 mm
